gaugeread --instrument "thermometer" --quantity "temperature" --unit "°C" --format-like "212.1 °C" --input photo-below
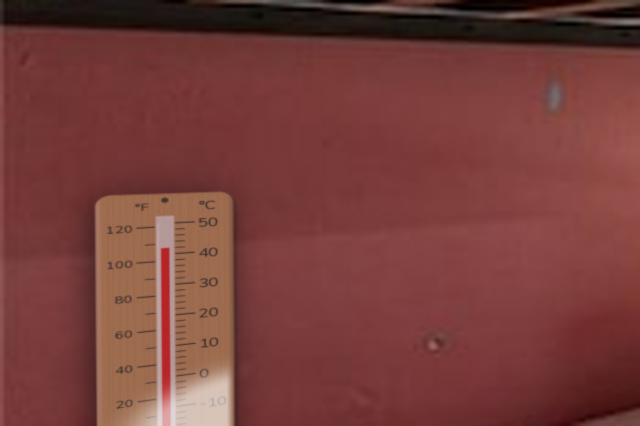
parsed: 42 °C
